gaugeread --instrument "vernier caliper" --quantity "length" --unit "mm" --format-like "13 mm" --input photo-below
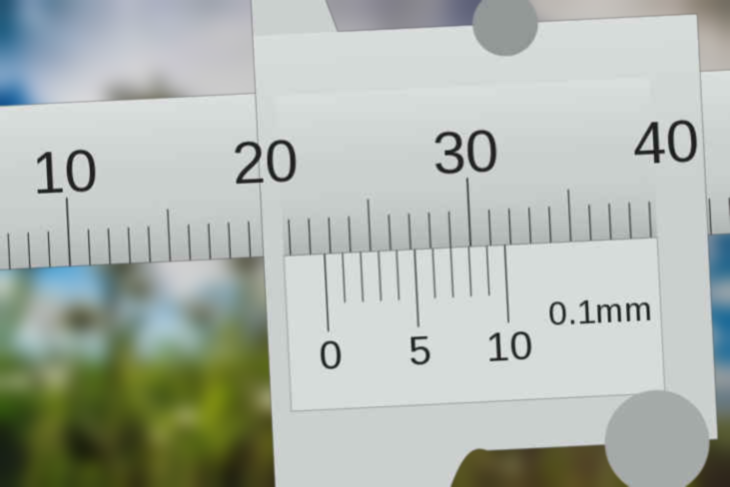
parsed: 22.7 mm
